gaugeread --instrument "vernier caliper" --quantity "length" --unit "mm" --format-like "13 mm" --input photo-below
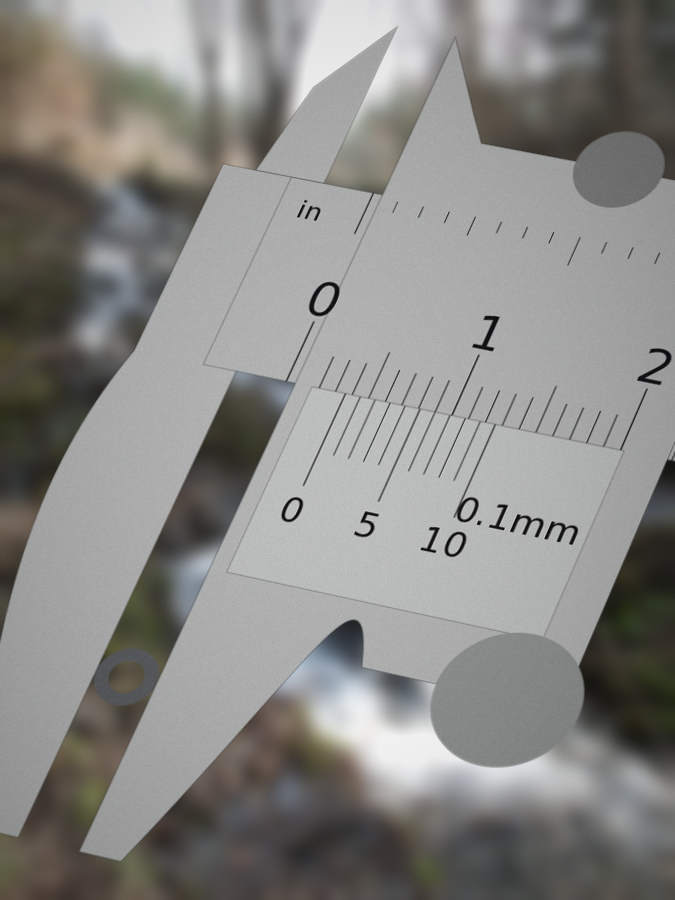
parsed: 3.6 mm
